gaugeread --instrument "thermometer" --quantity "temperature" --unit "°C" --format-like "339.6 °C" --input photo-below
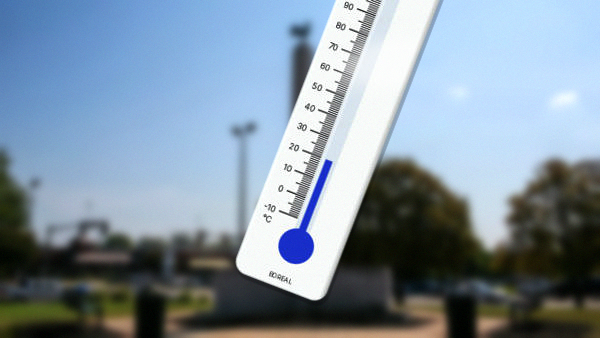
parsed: 20 °C
